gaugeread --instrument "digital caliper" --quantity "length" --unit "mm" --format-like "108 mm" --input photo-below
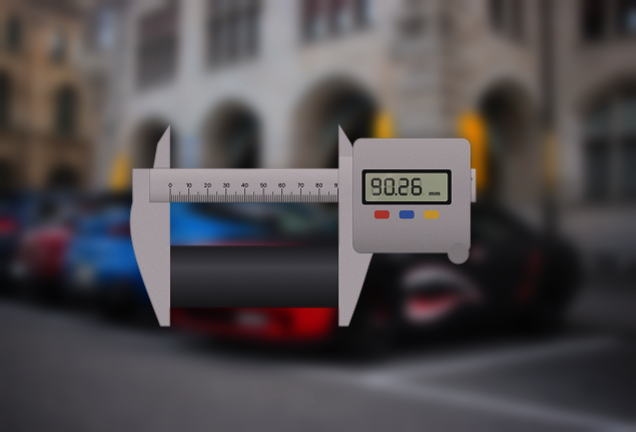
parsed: 90.26 mm
